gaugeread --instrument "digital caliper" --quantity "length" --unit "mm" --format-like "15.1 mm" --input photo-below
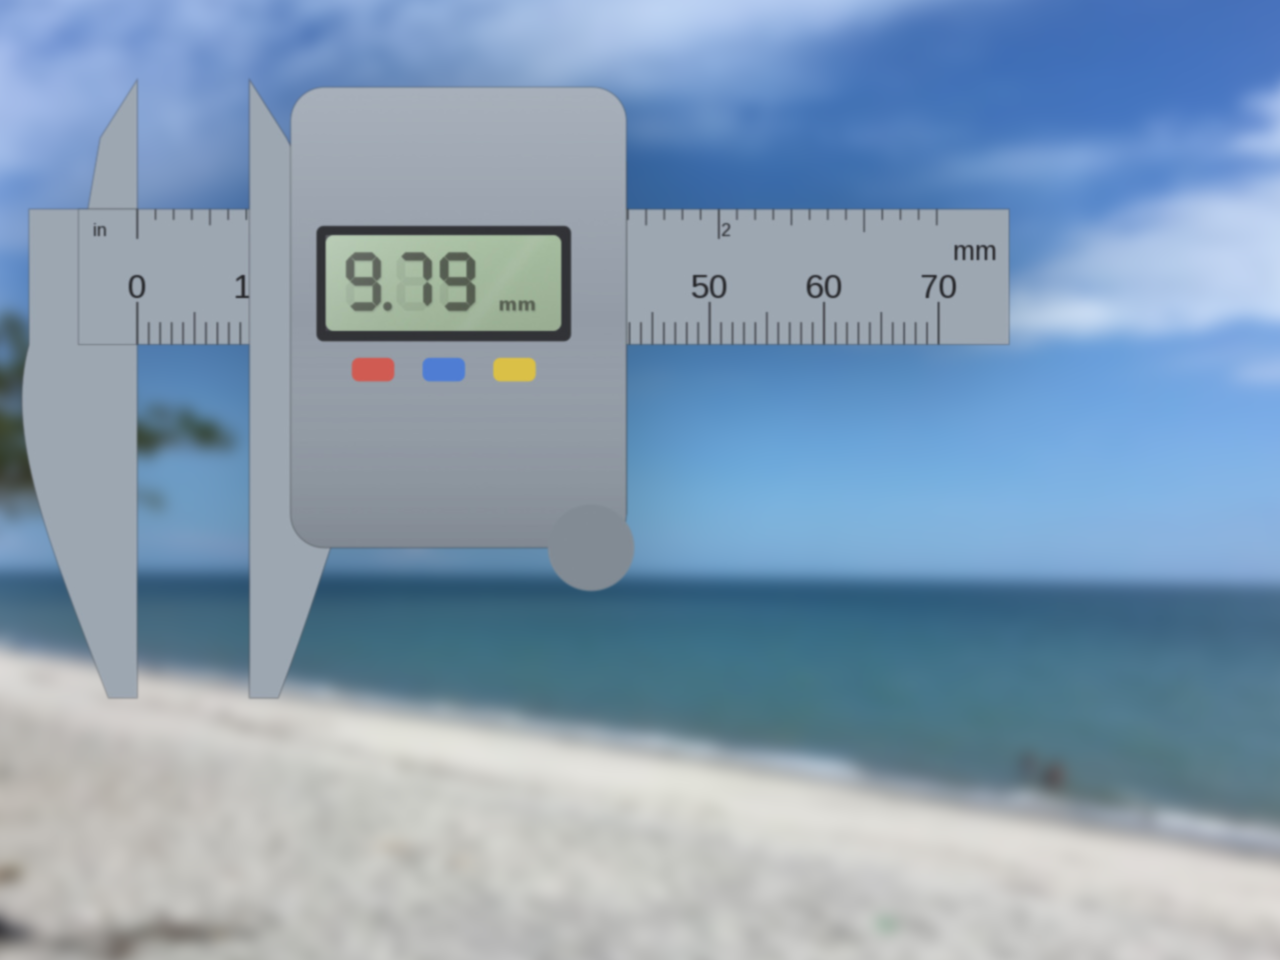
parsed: 9.79 mm
